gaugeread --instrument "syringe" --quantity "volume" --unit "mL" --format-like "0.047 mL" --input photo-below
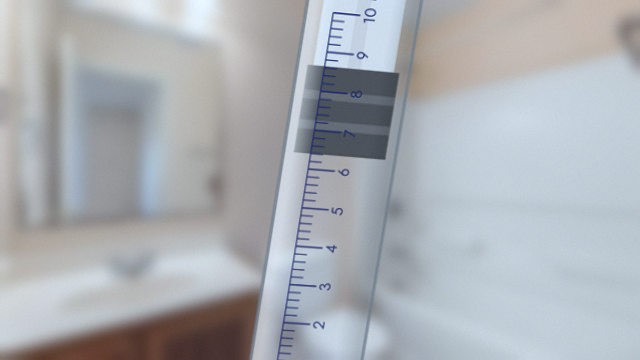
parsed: 6.4 mL
